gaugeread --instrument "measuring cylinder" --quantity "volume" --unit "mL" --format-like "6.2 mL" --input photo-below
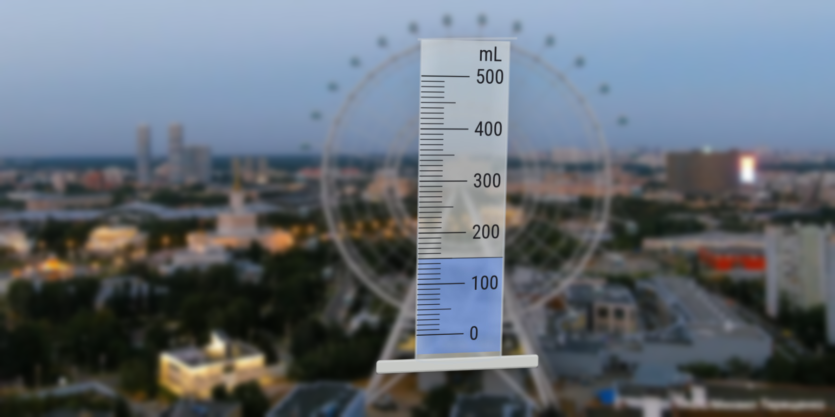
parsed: 150 mL
